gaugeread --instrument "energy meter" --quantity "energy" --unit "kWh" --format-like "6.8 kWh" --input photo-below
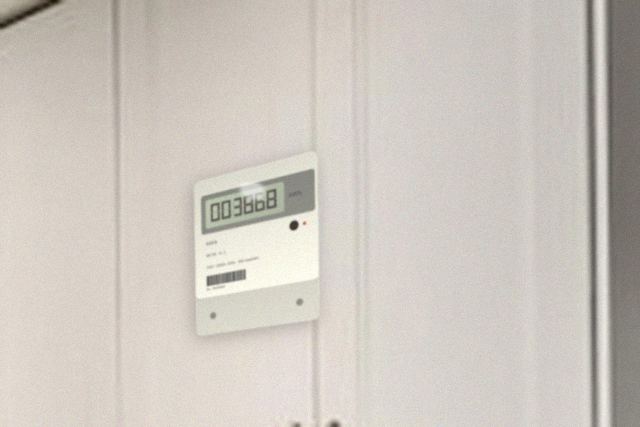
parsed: 3868 kWh
